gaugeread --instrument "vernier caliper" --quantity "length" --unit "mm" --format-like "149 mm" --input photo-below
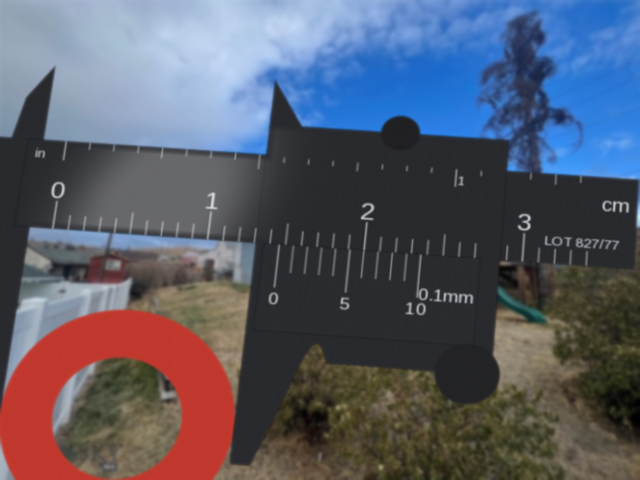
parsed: 14.6 mm
